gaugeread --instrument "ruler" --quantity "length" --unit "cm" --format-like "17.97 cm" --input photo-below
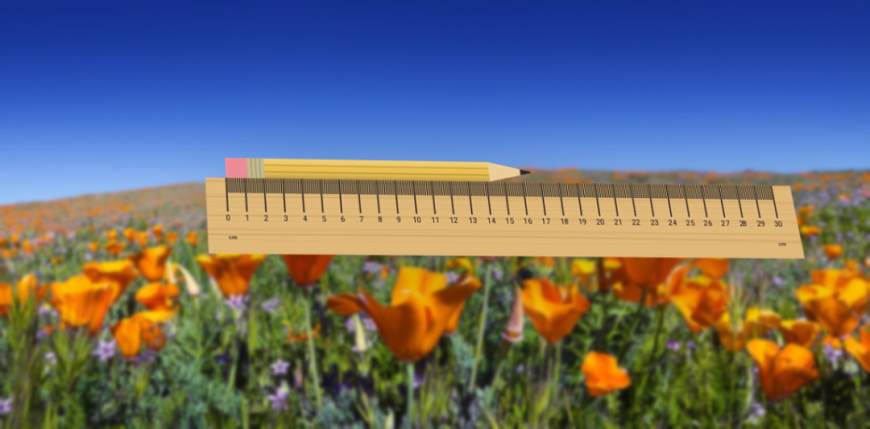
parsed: 16.5 cm
